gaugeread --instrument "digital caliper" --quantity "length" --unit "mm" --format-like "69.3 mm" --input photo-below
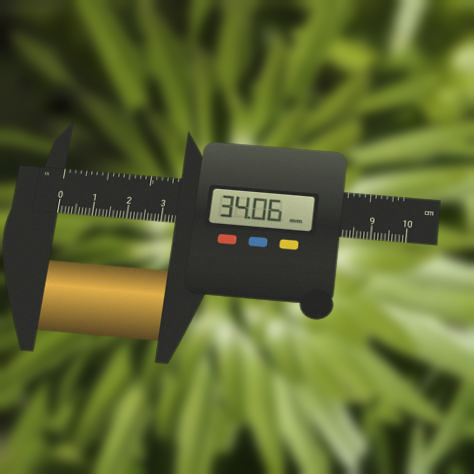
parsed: 34.06 mm
